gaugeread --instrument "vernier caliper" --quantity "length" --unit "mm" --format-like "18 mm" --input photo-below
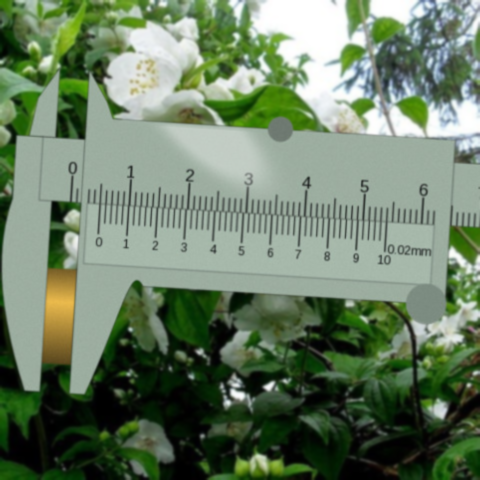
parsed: 5.0 mm
